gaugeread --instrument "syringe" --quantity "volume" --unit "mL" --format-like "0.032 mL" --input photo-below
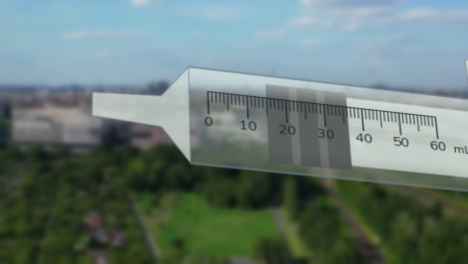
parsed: 15 mL
